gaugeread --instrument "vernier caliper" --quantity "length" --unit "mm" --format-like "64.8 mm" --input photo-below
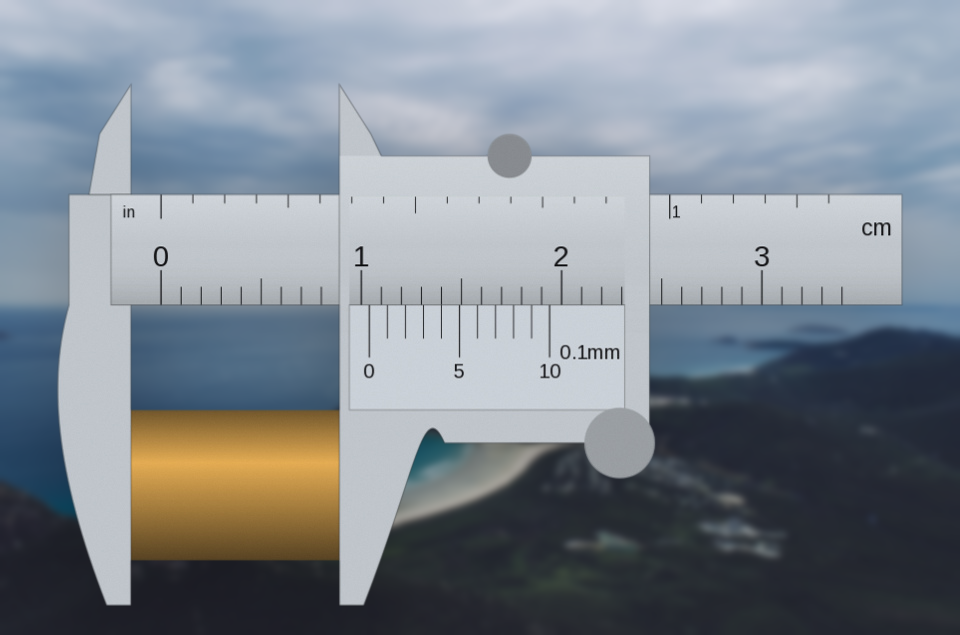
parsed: 10.4 mm
